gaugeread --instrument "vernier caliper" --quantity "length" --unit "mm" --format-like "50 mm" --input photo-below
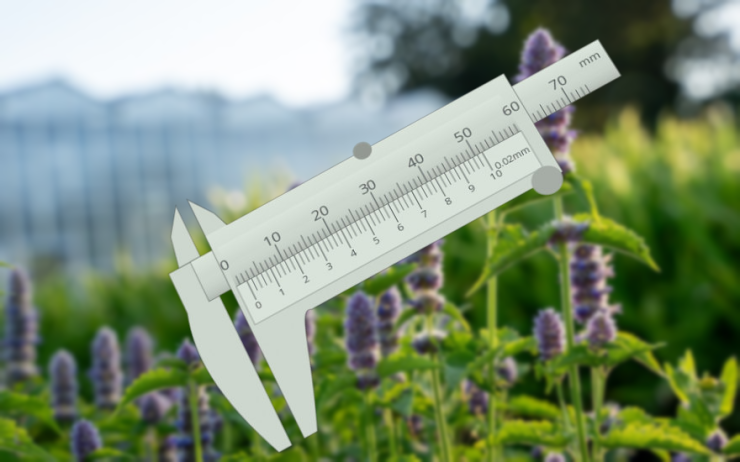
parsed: 2.4 mm
